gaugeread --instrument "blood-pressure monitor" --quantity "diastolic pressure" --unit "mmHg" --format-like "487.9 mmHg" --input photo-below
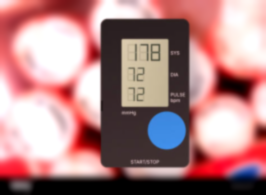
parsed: 72 mmHg
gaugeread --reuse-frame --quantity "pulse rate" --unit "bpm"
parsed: 72 bpm
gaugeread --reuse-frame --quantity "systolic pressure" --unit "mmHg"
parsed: 178 mmHg
